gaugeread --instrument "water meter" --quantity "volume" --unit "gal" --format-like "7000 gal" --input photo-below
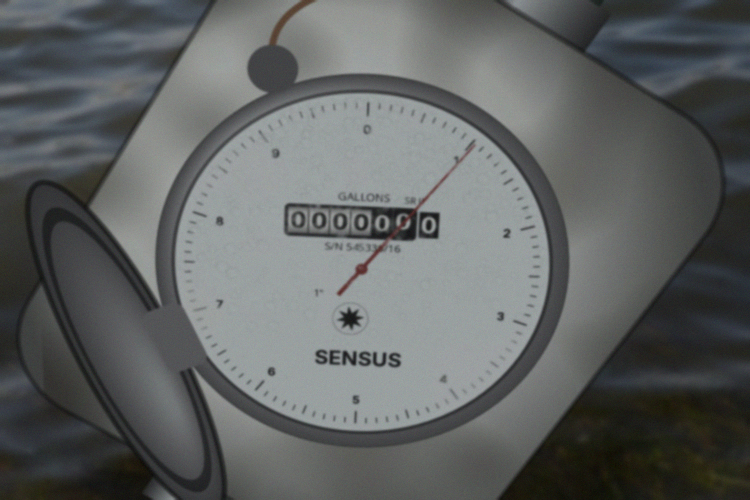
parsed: 1.0 gal
